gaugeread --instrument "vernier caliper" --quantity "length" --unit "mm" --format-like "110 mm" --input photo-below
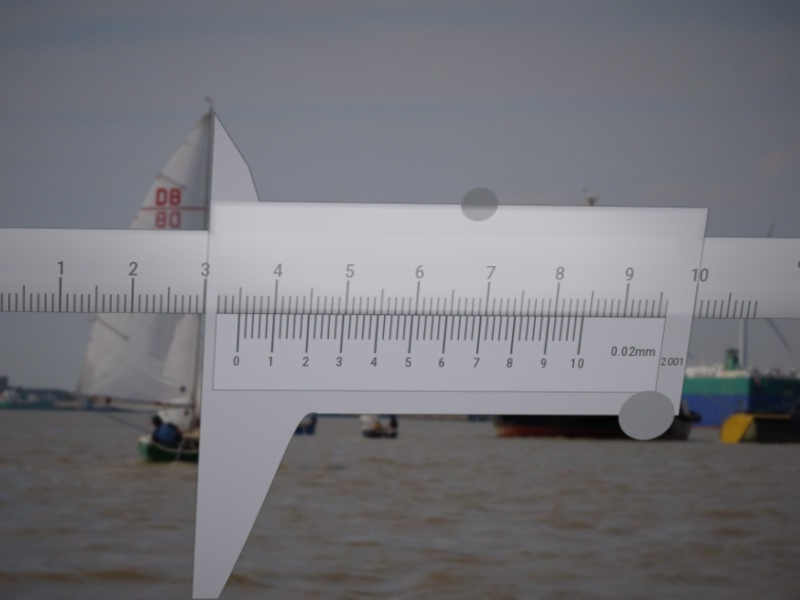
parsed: 35.0 mm
